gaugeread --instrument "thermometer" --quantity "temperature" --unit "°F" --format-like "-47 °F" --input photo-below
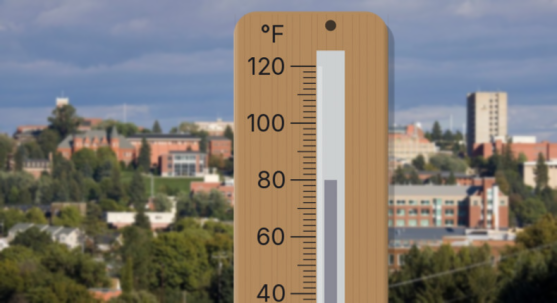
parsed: 80 °F
